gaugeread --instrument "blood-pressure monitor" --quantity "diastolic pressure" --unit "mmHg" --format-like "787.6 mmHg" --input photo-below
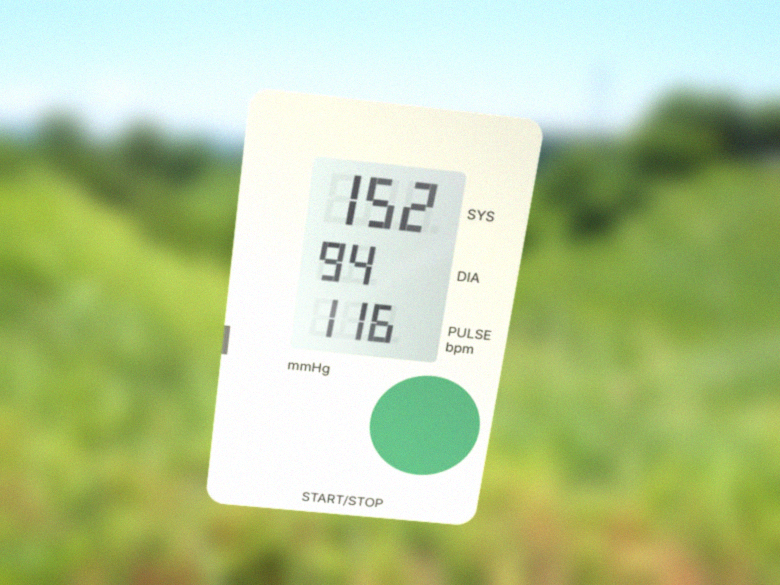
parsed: 94 mmHg
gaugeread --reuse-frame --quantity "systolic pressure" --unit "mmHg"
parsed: 152 mmHg
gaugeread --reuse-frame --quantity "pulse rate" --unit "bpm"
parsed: 116 bpm
